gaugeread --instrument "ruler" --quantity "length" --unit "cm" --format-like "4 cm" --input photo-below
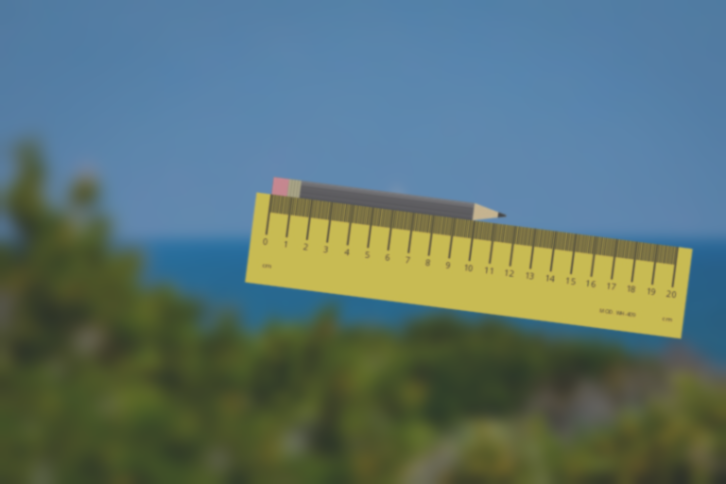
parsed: 11.5 cm
